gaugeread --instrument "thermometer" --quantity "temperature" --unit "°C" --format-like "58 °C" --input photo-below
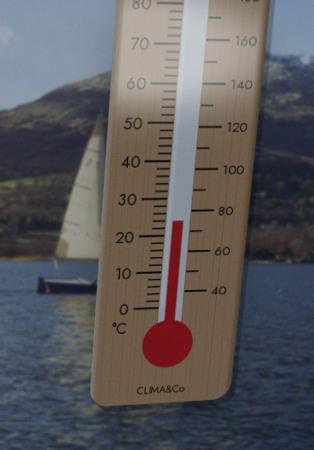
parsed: 24 °C
